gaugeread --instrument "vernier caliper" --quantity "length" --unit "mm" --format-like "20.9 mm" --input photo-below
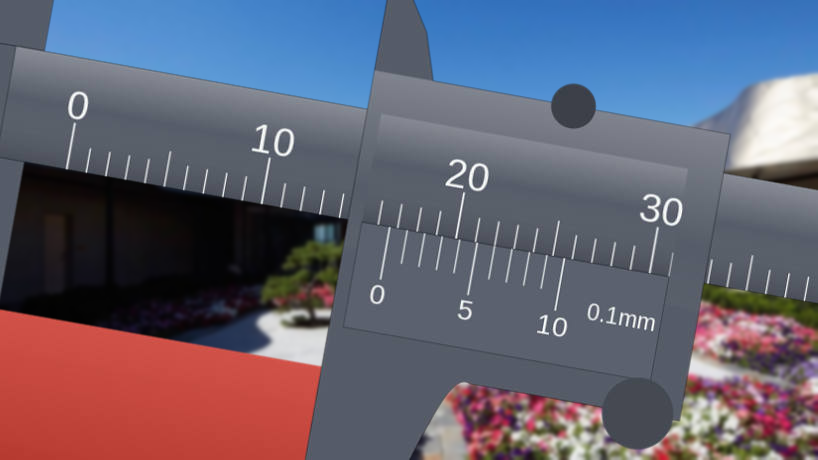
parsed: 16.6 mm
